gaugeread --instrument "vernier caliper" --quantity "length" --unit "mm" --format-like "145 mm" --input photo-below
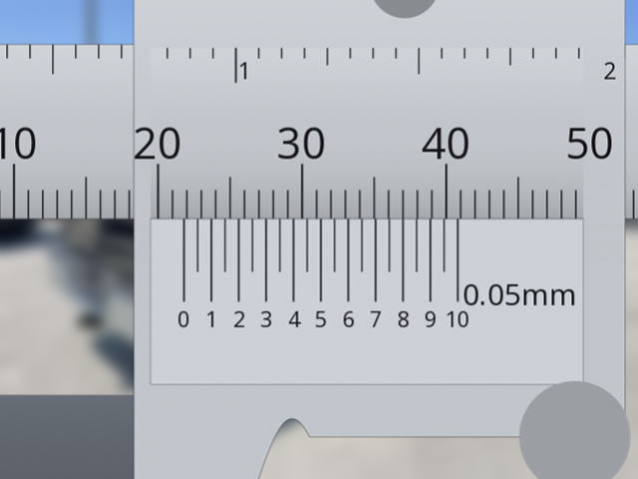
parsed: 21.8 mm
